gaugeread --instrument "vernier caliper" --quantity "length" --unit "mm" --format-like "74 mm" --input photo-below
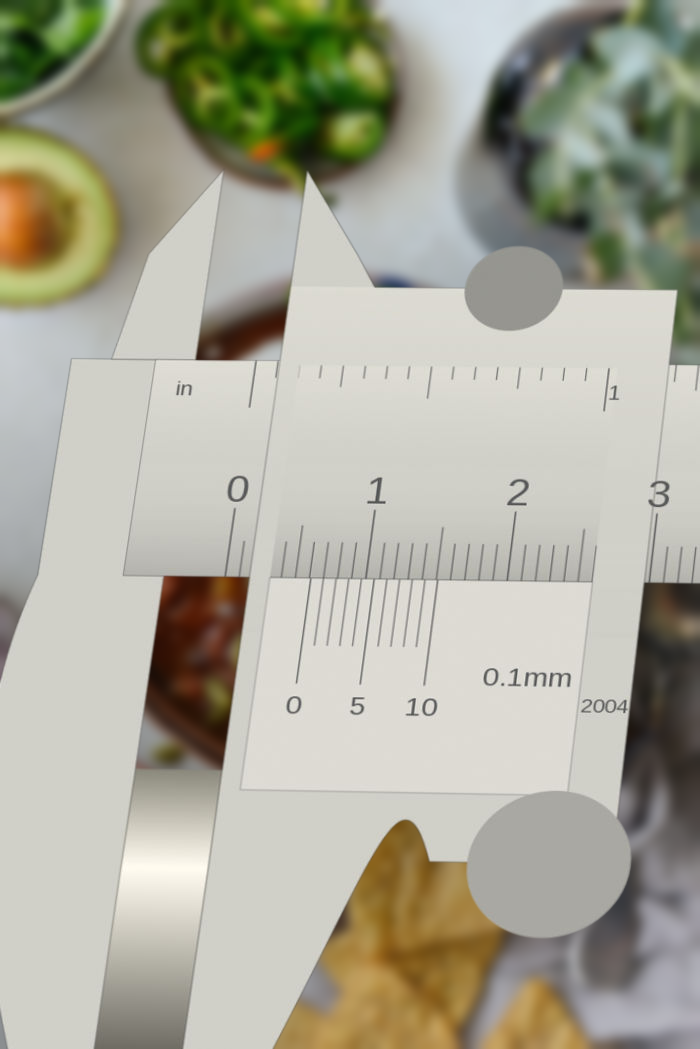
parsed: 6.1 mm
